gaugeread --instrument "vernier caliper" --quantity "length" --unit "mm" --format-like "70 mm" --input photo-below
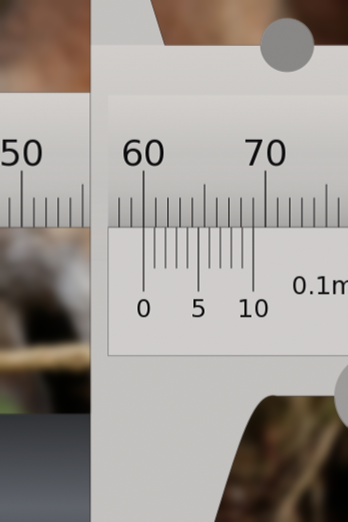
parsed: 60.0 mm
